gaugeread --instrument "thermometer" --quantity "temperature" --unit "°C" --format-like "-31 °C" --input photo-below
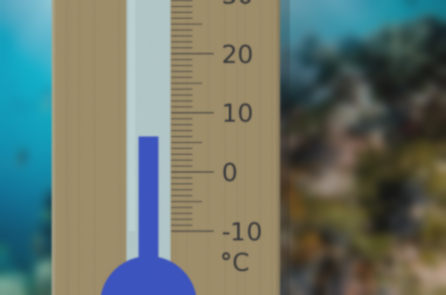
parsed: 6 °C
